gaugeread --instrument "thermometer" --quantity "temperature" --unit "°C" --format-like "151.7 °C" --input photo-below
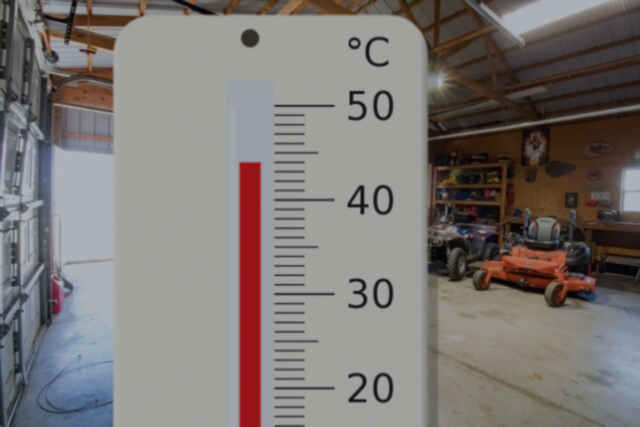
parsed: 44 °C
